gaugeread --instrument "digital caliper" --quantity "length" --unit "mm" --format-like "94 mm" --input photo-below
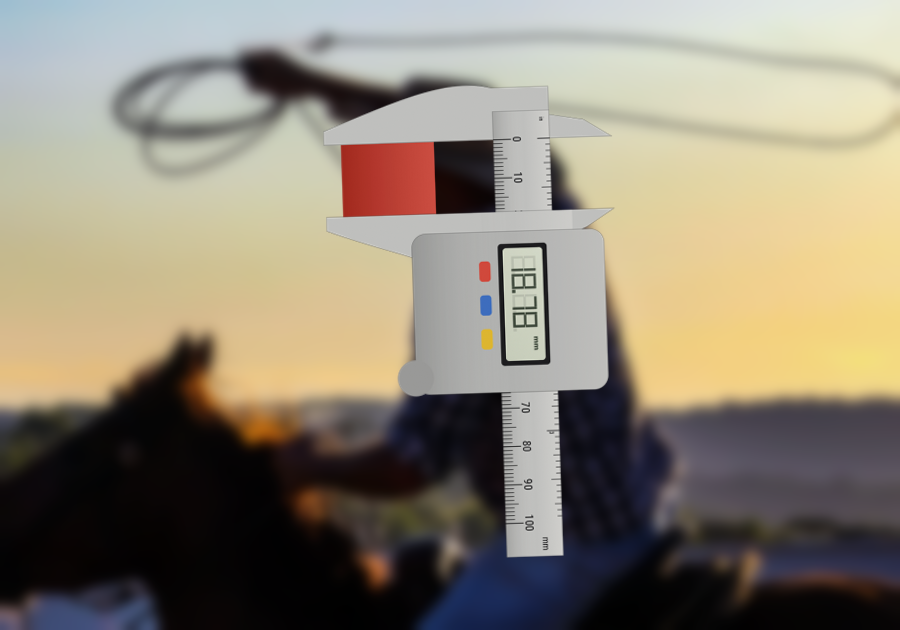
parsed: 18.78 mm
